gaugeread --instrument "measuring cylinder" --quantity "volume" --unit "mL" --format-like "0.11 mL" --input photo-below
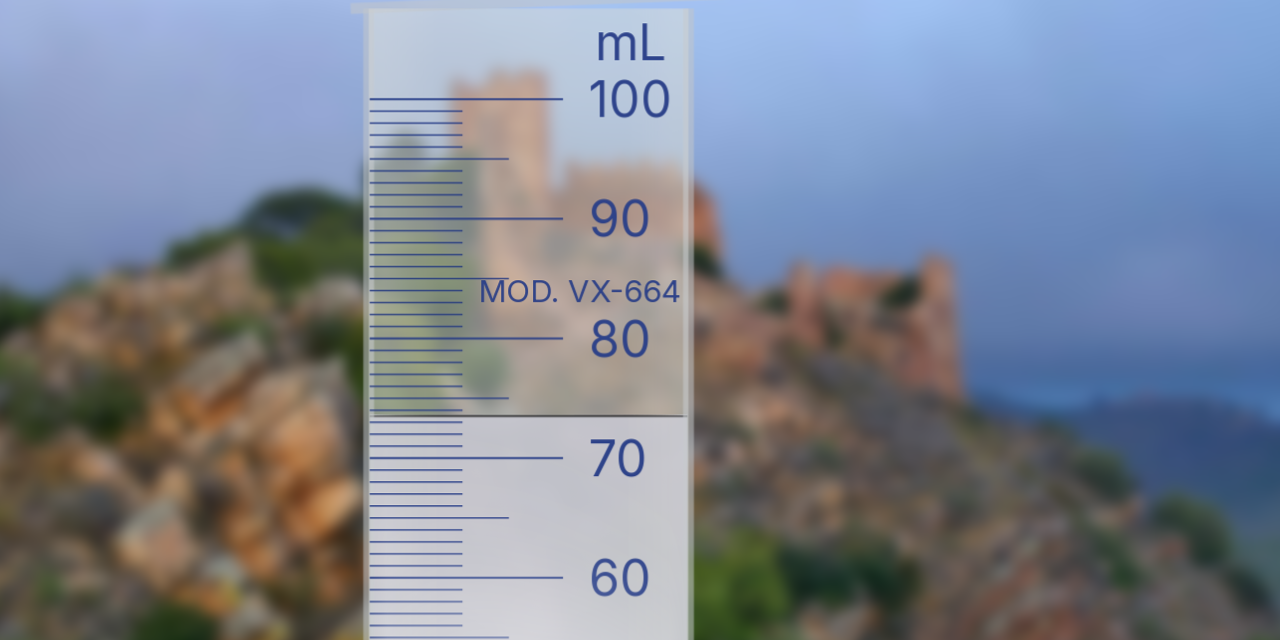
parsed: 73.5 mL
